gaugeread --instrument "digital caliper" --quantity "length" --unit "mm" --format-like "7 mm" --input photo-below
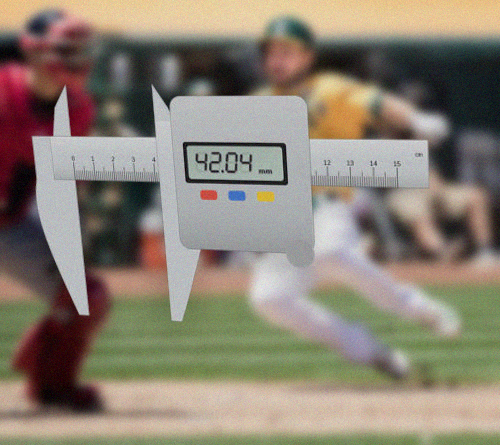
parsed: 42.04 mm
